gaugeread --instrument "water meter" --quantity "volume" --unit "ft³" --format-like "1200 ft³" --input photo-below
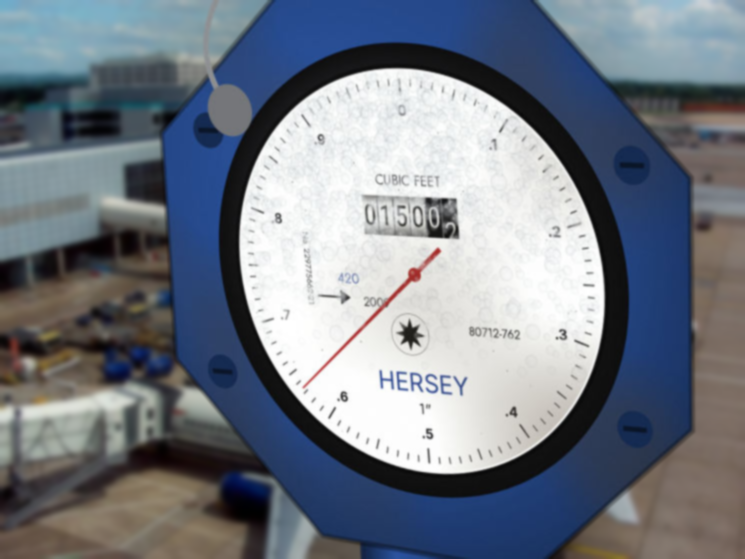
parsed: 15001.63 ft³
